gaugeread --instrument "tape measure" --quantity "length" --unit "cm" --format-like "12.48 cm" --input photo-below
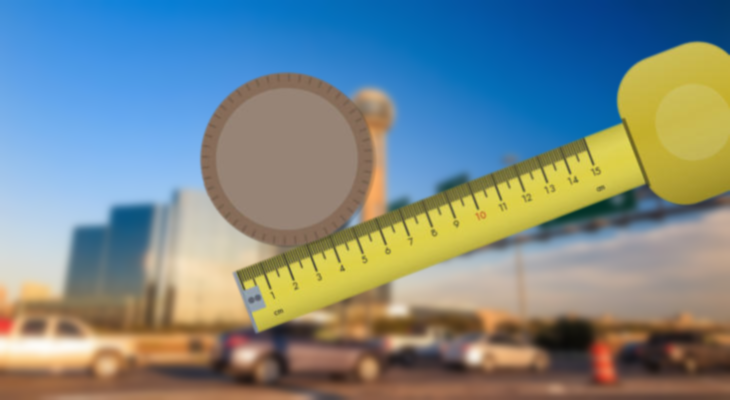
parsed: 7 cm
